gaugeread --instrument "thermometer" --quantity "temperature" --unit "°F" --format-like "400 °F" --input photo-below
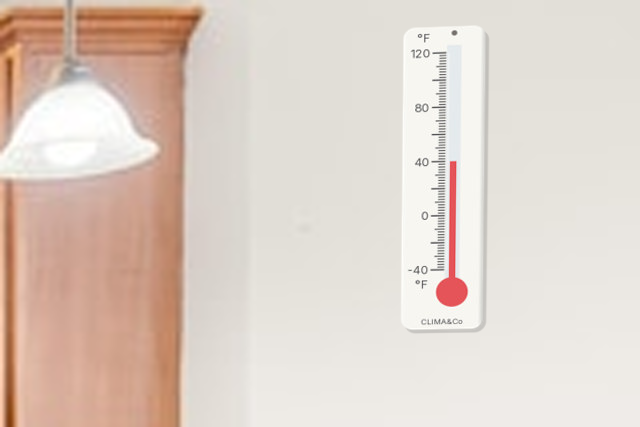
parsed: 40 °F
